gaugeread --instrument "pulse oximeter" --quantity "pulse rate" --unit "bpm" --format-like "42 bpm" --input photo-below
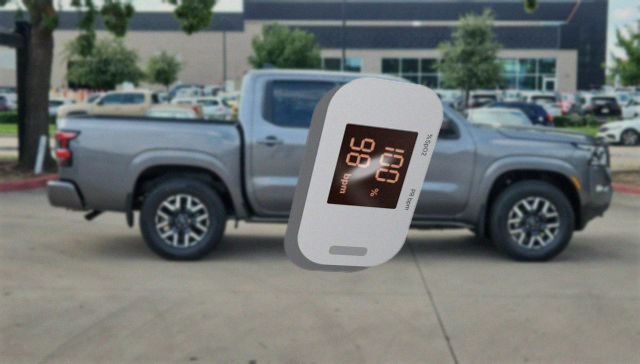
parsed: 98 bpm
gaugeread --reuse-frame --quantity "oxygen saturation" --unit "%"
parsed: 100 %
